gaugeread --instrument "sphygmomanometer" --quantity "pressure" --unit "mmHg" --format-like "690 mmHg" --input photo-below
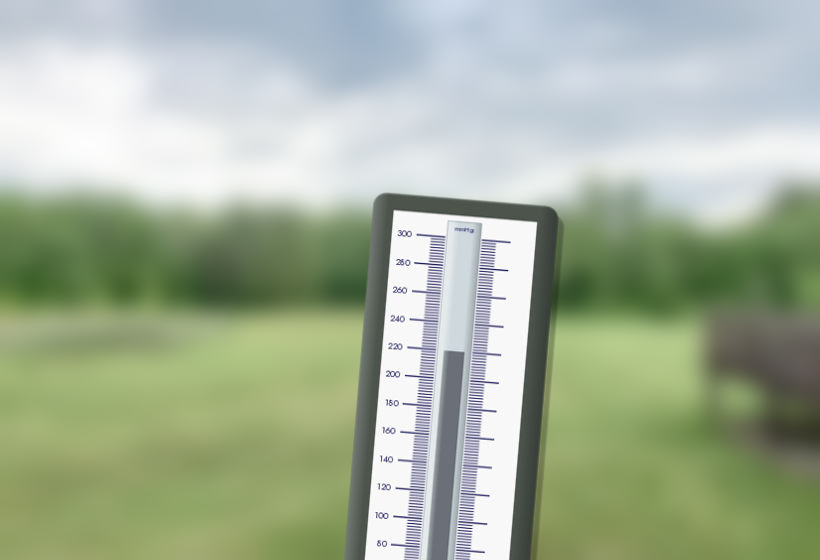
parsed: 220 mmHg
